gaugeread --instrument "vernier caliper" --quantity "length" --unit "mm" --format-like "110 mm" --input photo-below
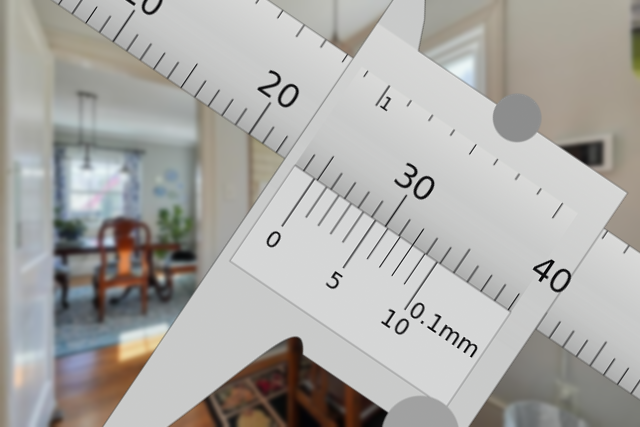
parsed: 24.8 mm
